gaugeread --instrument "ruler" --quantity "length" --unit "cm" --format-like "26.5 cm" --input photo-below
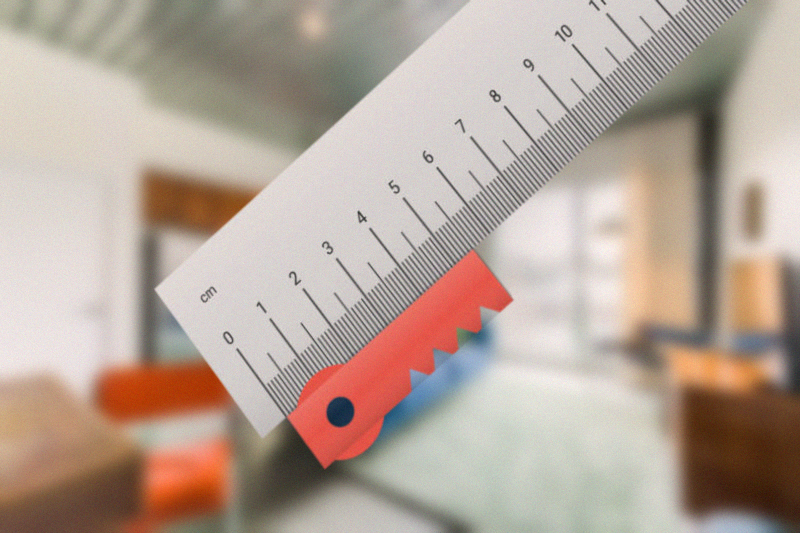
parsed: 5.5 cm
